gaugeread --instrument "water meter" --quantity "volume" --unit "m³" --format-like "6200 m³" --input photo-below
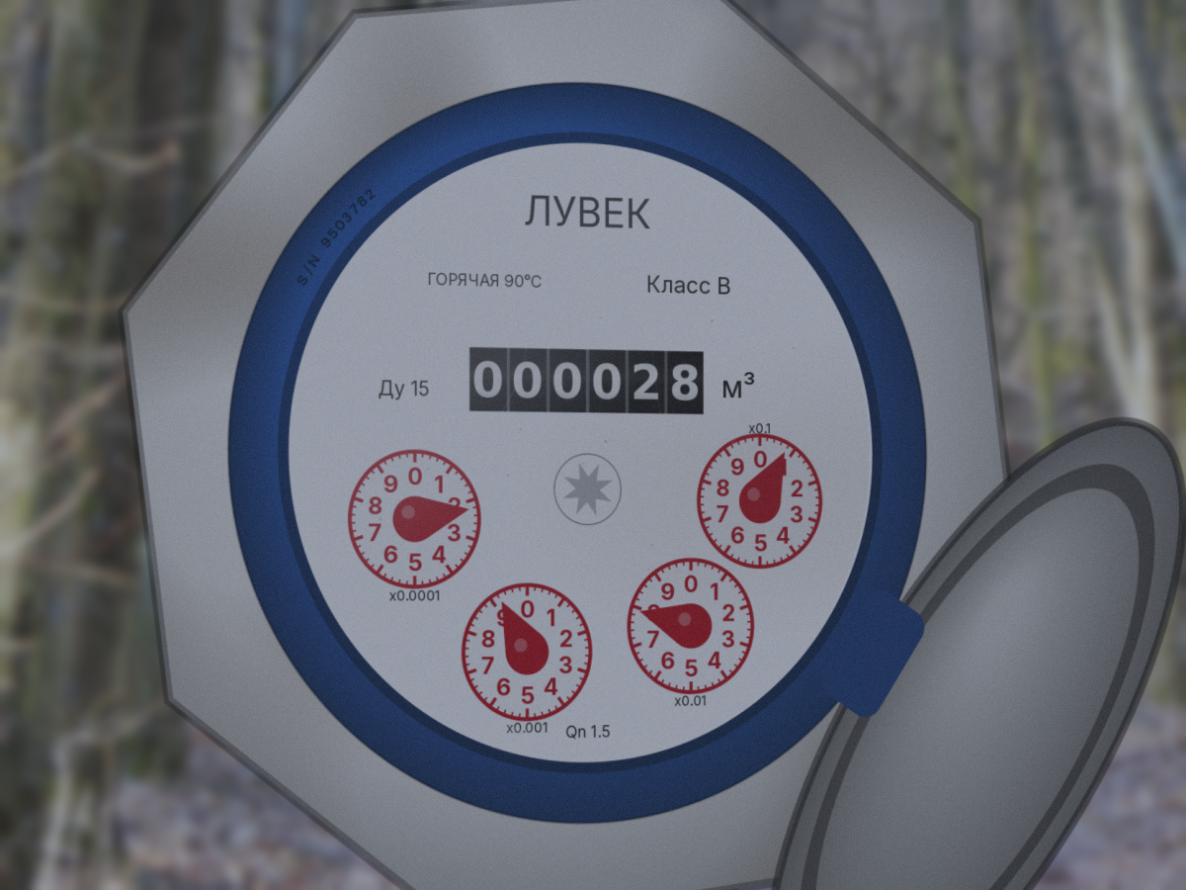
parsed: 28.0792 m³
